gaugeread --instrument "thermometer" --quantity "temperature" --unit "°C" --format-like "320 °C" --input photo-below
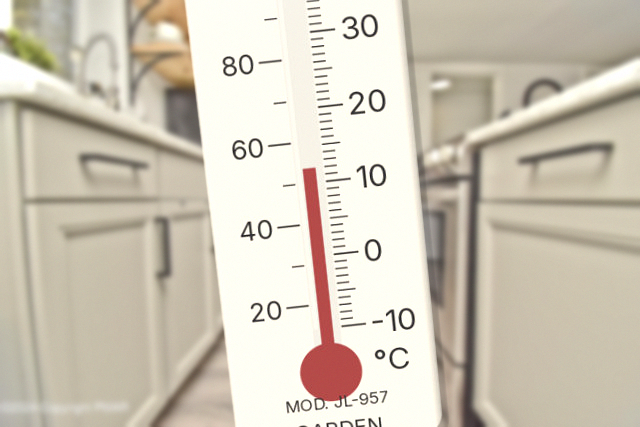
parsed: 12 °C
